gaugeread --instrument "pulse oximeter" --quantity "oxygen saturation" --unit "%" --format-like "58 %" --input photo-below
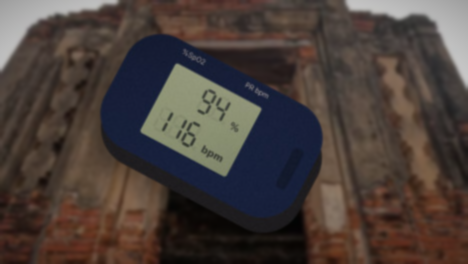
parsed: 94 %
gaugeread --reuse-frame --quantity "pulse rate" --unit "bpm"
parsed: 116 bpm
